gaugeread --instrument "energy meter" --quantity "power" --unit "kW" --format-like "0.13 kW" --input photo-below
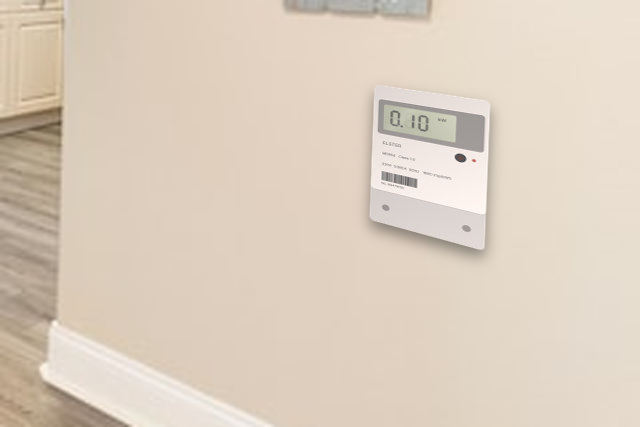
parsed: 0.10 kW
